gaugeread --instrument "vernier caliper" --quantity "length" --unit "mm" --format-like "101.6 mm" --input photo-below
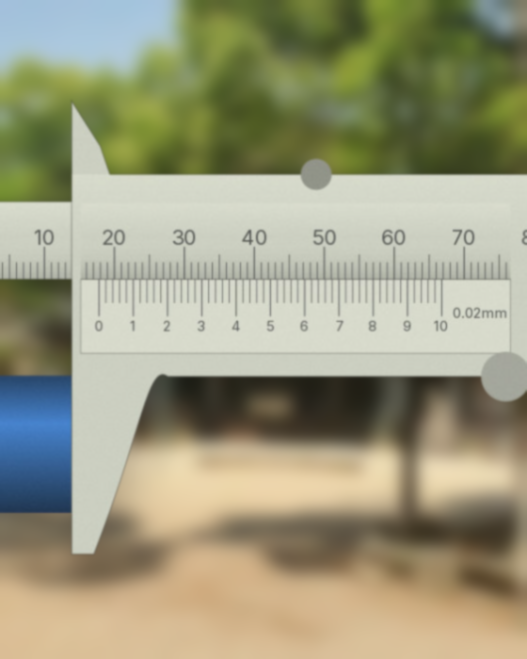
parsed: 17.8 mm
